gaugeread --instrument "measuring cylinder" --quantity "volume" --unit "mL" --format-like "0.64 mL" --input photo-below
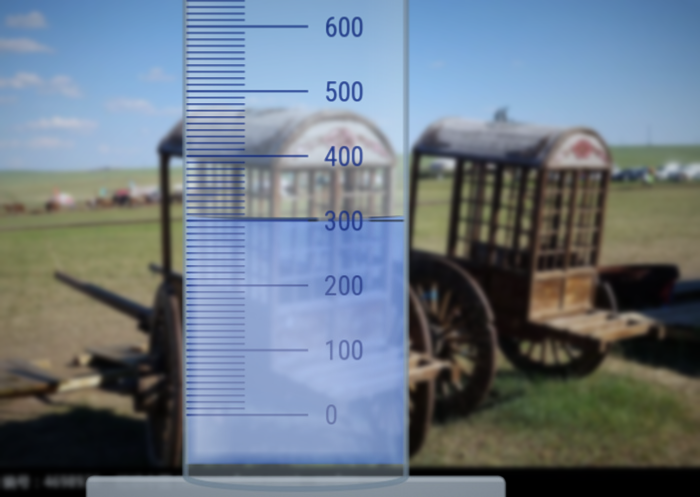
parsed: 300 mL
